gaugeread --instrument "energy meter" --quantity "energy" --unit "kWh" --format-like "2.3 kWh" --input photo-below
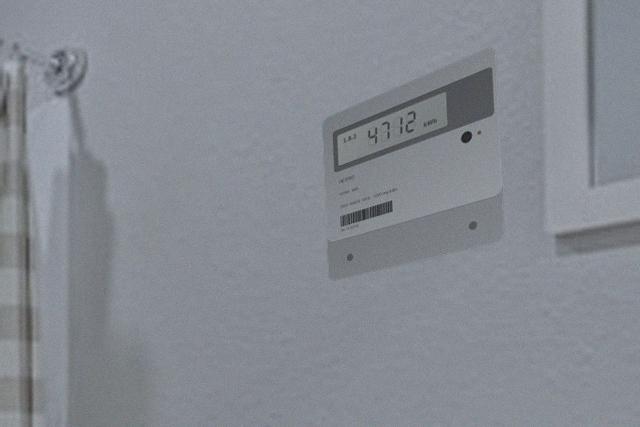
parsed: 4712 kWh
